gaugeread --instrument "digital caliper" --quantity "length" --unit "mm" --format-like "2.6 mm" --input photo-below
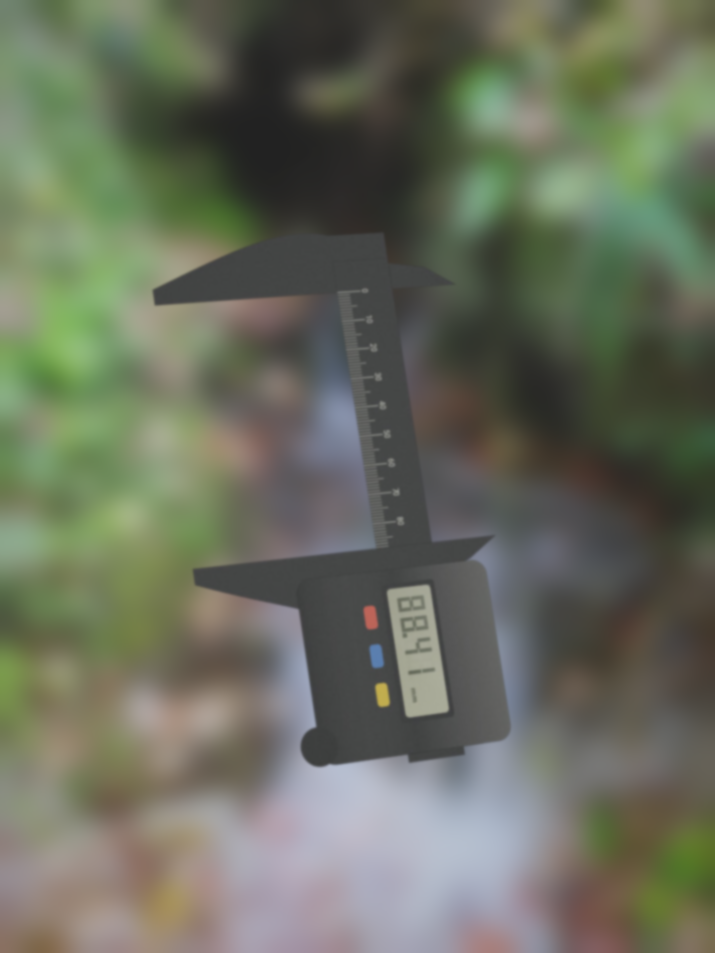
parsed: 88.41 mm
